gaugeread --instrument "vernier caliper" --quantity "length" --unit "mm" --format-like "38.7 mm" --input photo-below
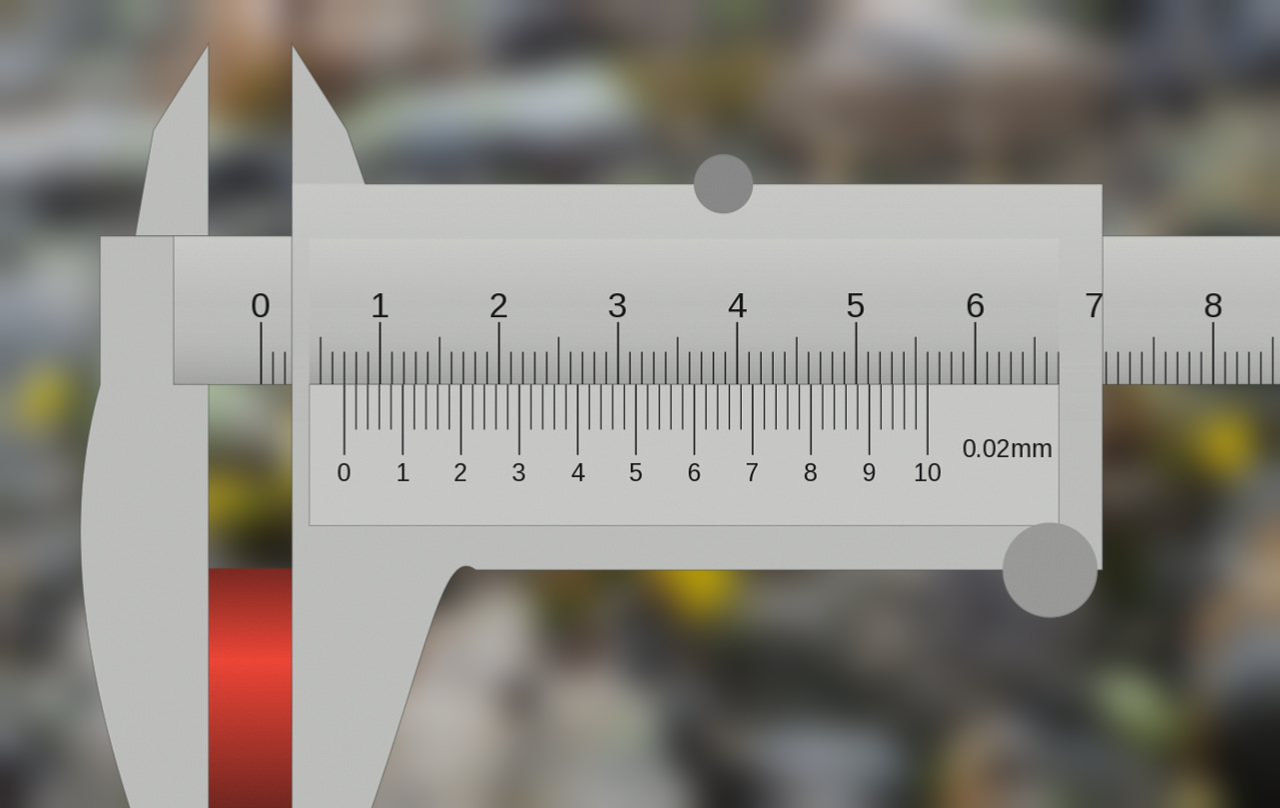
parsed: 7.0 mm
